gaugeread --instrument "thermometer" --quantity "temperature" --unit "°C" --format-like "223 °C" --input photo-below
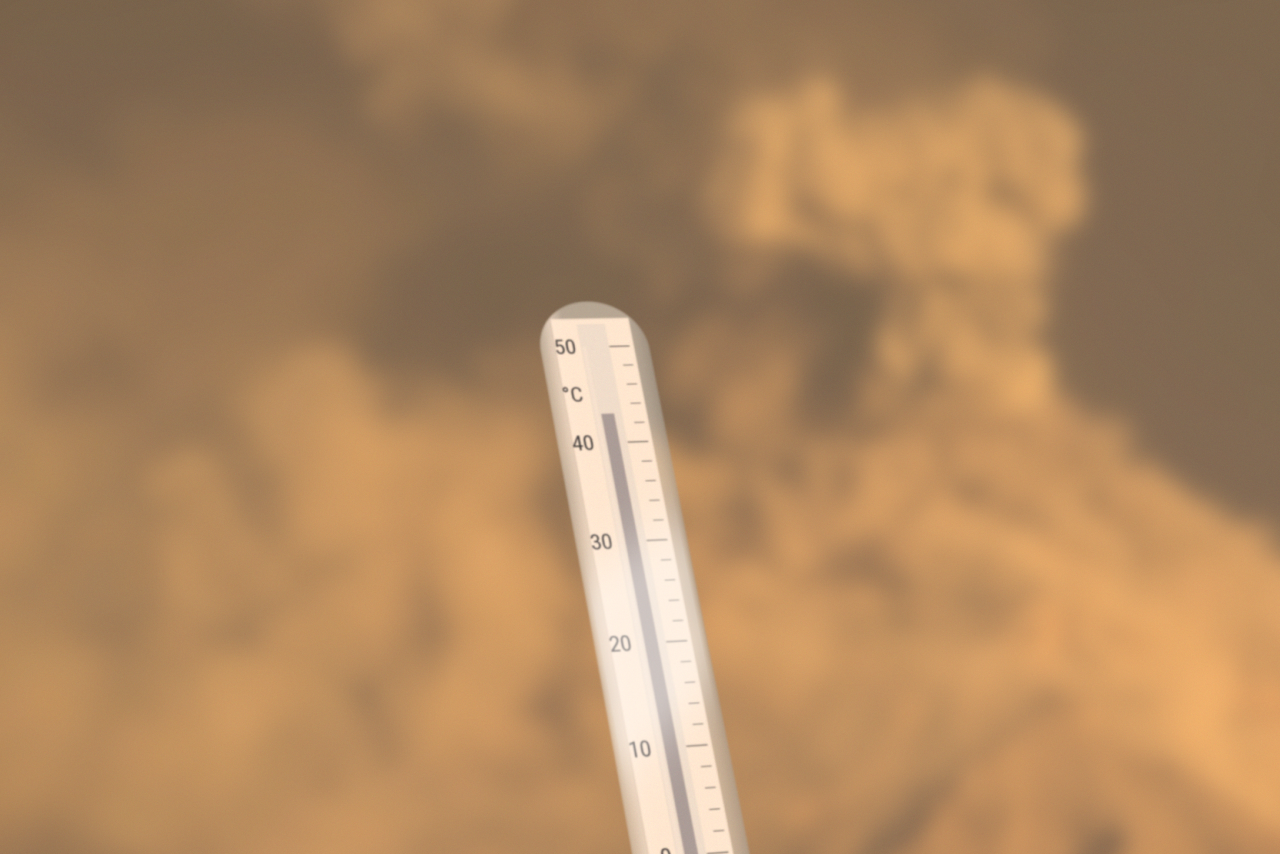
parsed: 43 °C
